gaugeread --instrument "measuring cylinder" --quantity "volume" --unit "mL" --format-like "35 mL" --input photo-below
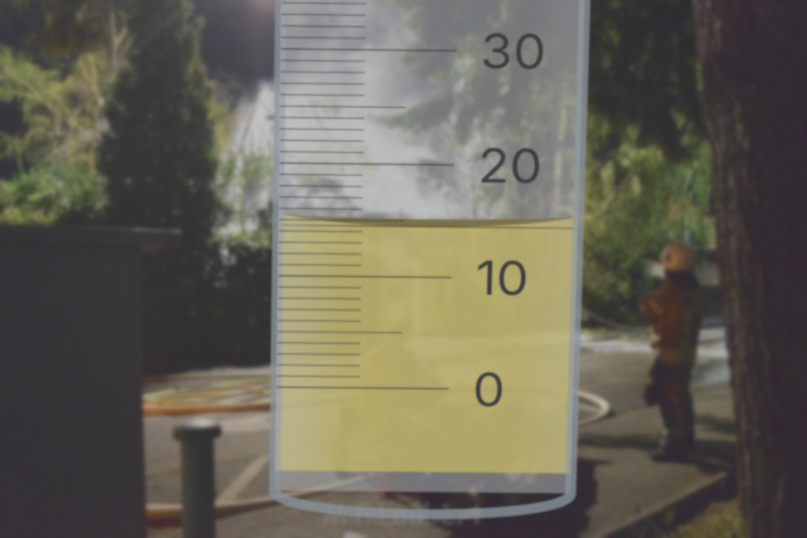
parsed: 14.5 mL
